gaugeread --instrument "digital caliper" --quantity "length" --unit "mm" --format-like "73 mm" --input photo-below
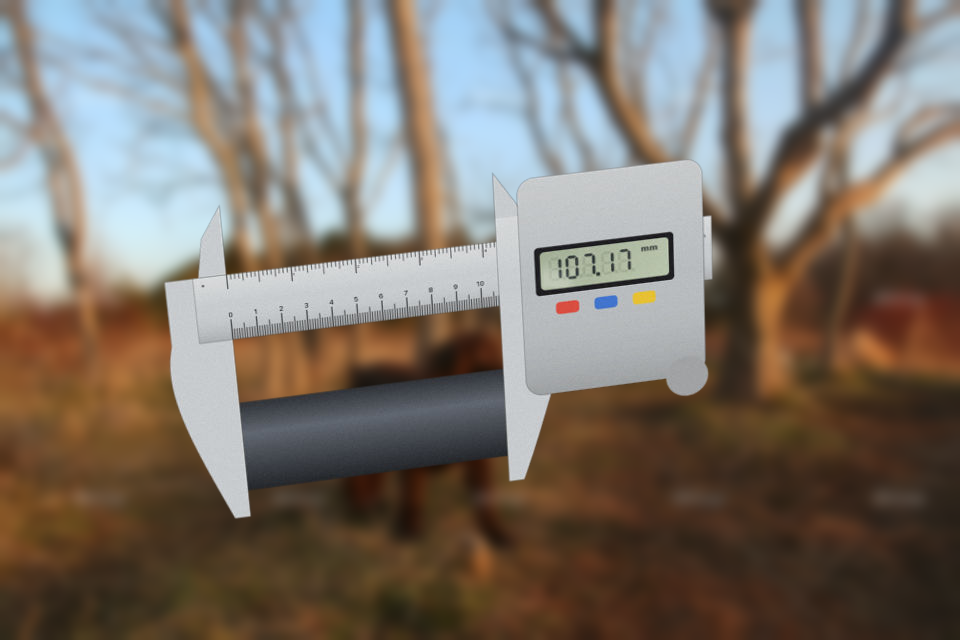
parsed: 107.17 mm
